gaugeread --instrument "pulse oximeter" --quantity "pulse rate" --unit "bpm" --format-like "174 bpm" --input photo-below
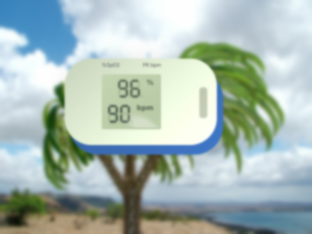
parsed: 90 bpm
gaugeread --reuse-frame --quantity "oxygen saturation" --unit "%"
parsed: 96 %
